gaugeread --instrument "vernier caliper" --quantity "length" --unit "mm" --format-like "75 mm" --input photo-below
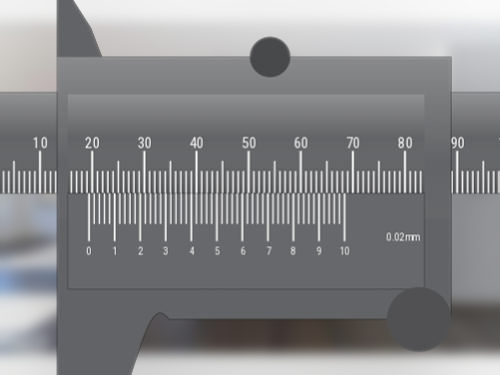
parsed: 19.4 mm
